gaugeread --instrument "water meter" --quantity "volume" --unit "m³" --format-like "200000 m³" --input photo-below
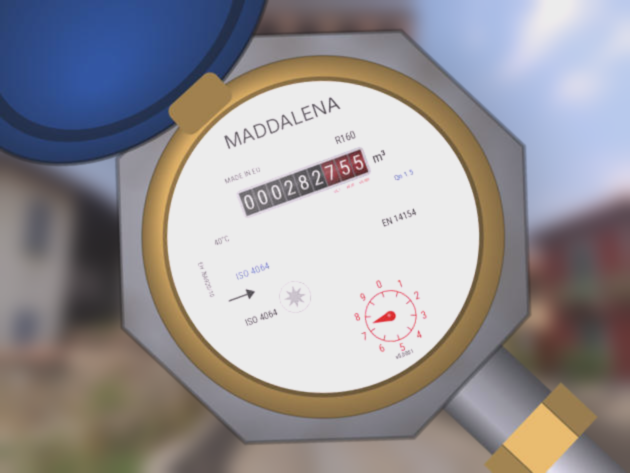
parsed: 282.7557 m³
